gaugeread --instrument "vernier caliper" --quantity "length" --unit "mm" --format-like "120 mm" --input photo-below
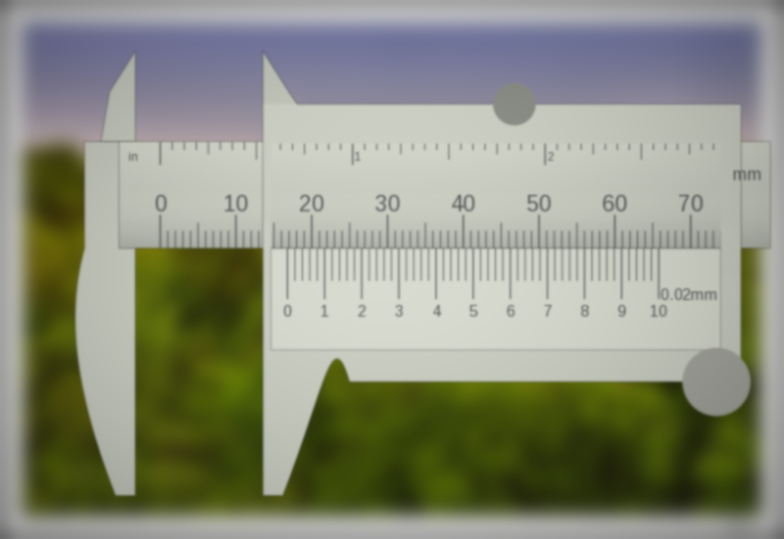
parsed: 16.8 mm
